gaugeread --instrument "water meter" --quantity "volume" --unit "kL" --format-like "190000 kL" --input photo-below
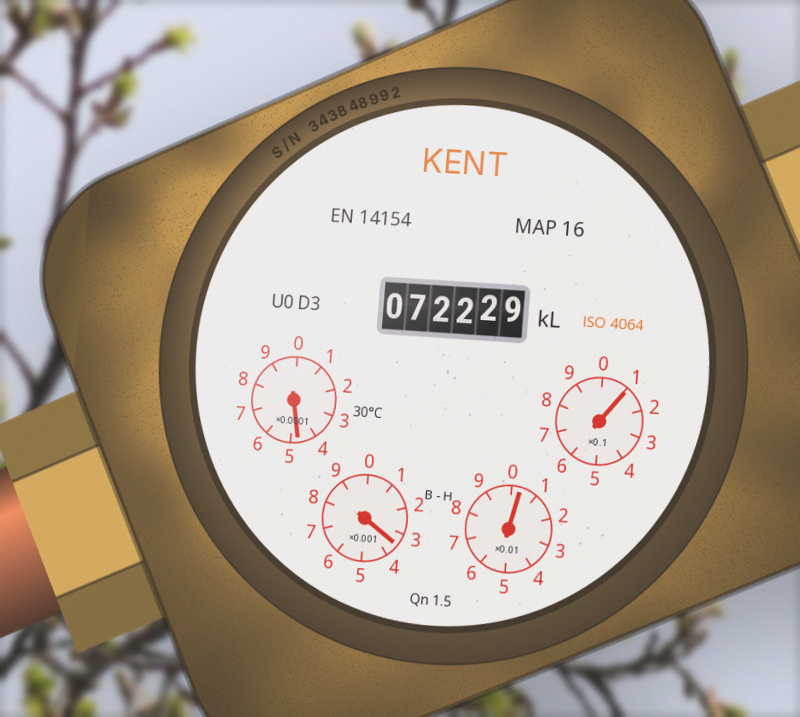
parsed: 72229.1034 kL
